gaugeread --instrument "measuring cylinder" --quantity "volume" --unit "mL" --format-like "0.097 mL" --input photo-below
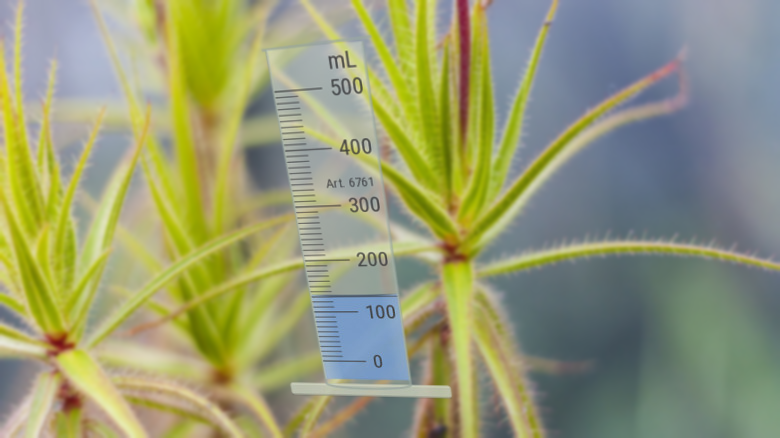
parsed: 130 mL
